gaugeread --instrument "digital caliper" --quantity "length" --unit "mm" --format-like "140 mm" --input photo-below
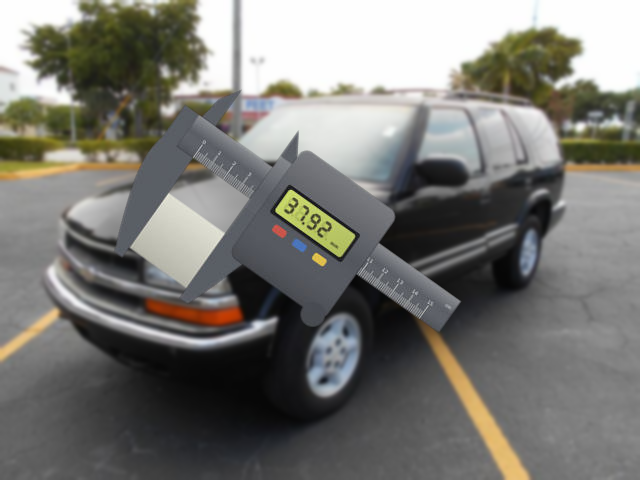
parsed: 37.92 mm
